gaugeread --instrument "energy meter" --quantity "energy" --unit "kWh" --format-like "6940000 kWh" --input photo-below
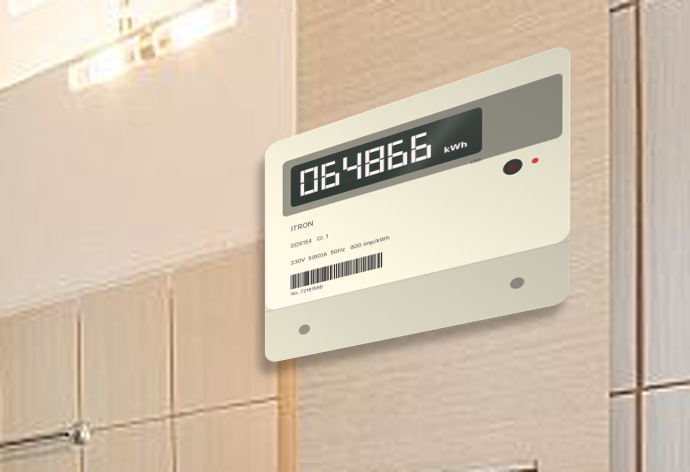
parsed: 64866 kWh
